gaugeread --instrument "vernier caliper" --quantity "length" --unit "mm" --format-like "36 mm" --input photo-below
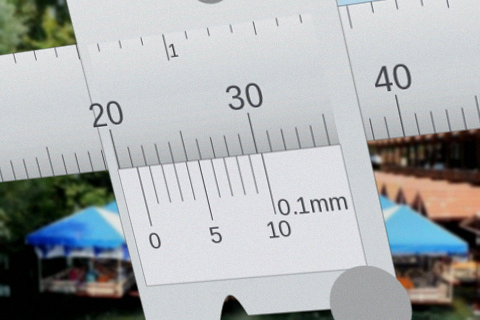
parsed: 21.3 mm
